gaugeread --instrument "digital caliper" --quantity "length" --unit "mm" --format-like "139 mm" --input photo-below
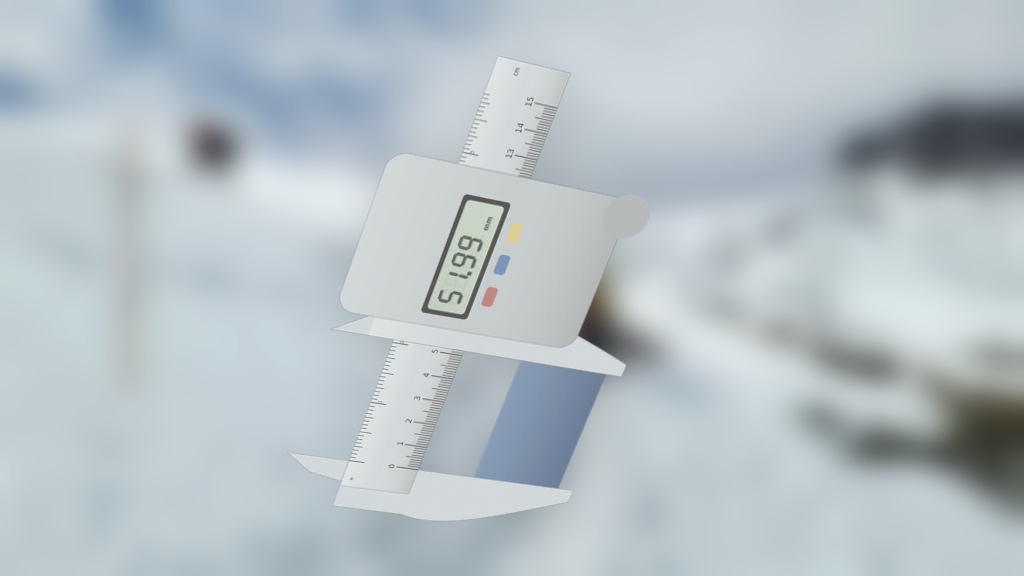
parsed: 51.99 mm
